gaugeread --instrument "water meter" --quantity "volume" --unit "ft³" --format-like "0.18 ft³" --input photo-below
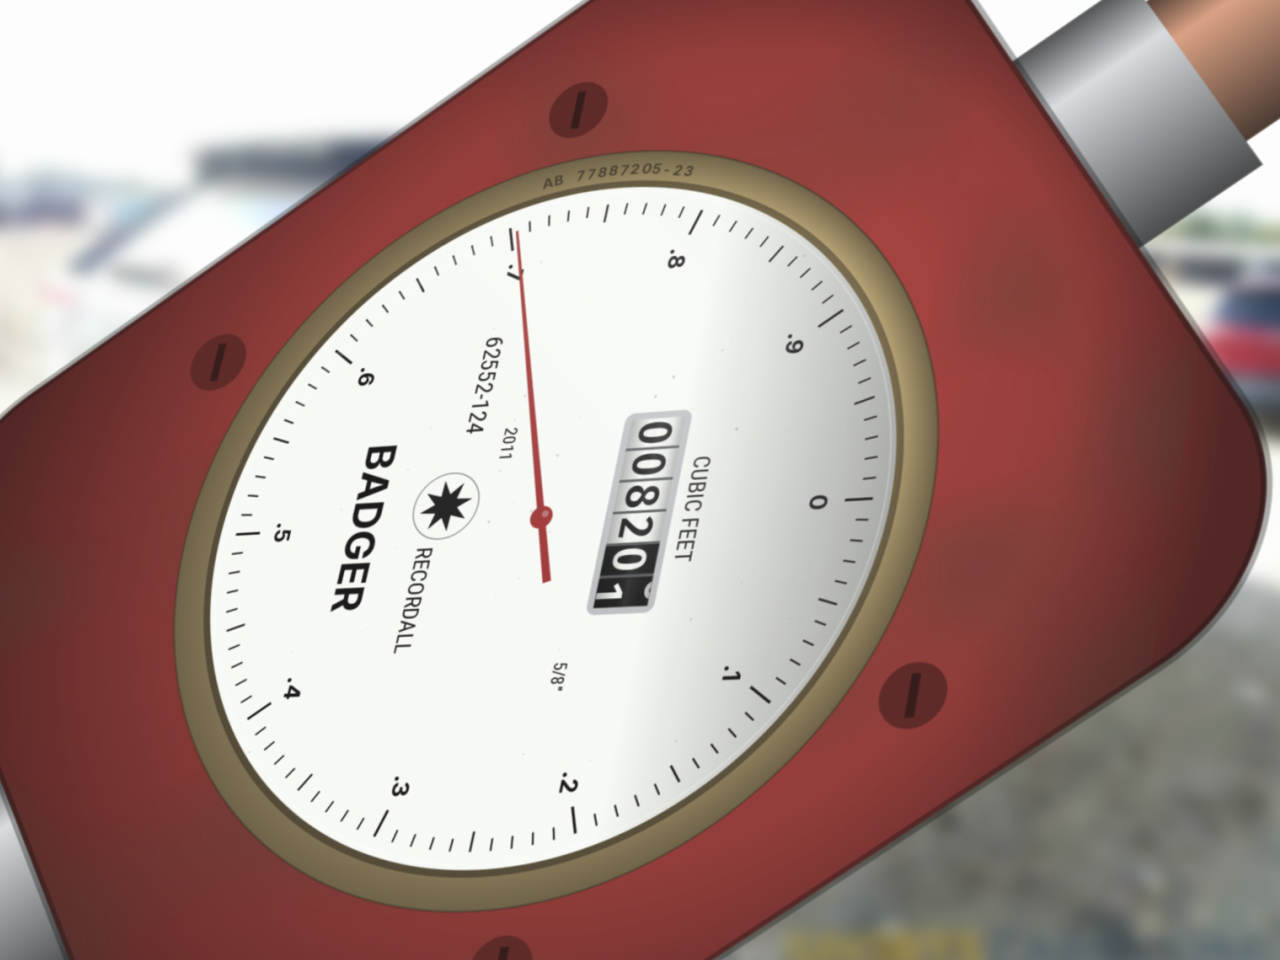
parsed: 8200.70 ft³
